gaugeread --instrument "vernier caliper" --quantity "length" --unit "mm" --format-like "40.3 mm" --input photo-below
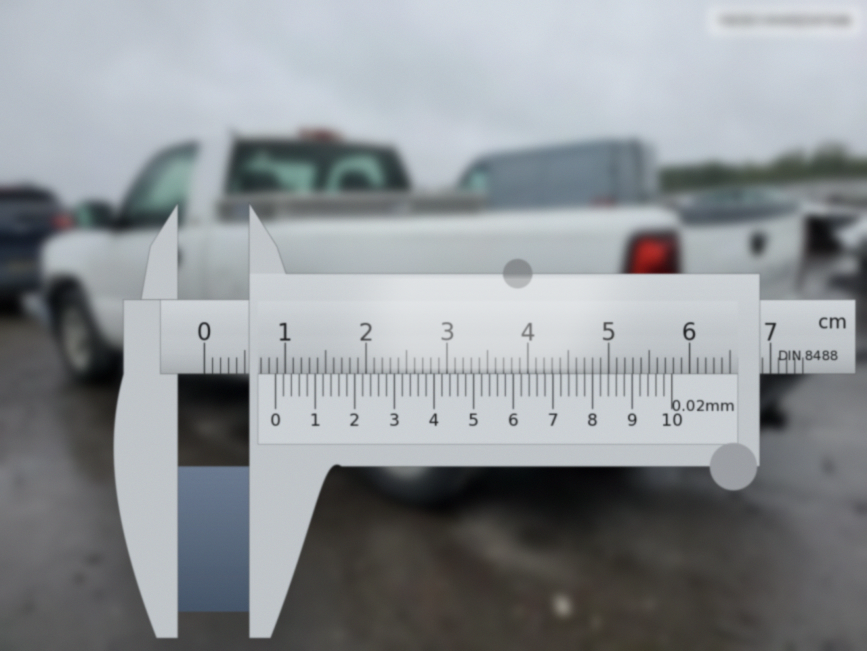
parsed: 8.8 mm
